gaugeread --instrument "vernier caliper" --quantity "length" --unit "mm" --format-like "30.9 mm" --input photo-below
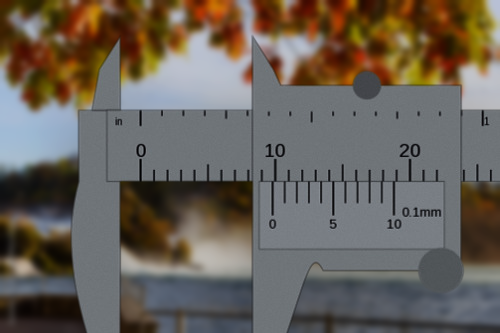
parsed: 9.8 mm
